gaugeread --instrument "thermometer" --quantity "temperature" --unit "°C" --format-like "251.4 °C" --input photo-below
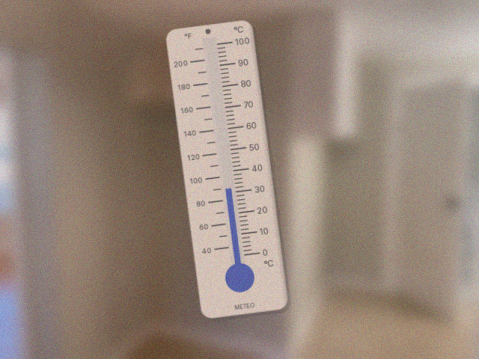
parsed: 32 °C
